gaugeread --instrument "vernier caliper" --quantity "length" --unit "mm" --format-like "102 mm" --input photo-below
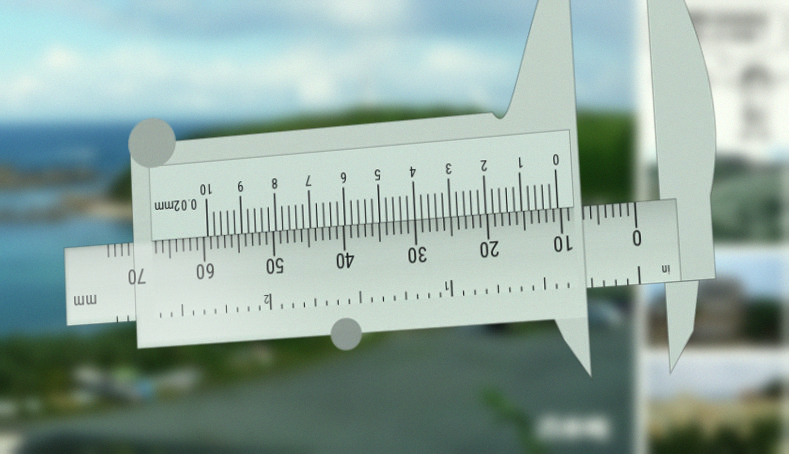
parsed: 10.4 mm
